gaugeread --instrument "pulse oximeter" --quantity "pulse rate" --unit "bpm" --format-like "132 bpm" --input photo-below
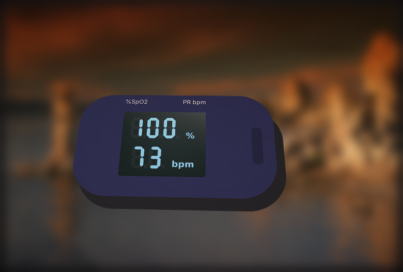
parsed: 73 bpm
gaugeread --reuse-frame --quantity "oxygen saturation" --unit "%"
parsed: 100 %
